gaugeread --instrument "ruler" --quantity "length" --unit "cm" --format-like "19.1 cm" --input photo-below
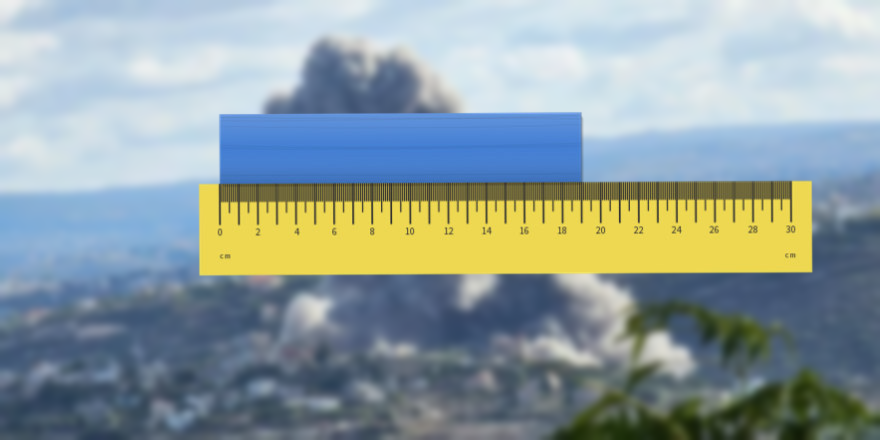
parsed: 19 cm
